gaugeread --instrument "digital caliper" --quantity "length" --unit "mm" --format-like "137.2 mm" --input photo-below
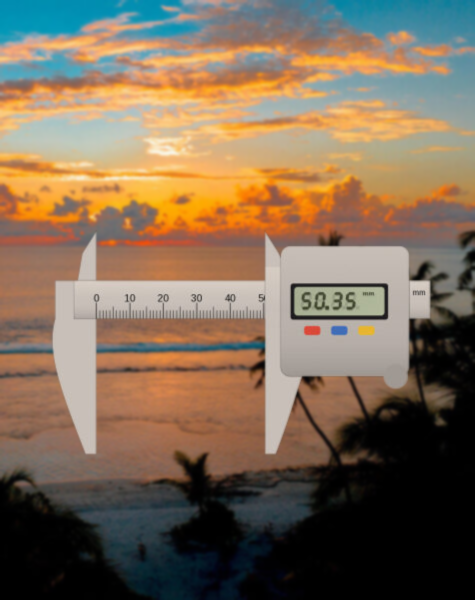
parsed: 50.35 mm
